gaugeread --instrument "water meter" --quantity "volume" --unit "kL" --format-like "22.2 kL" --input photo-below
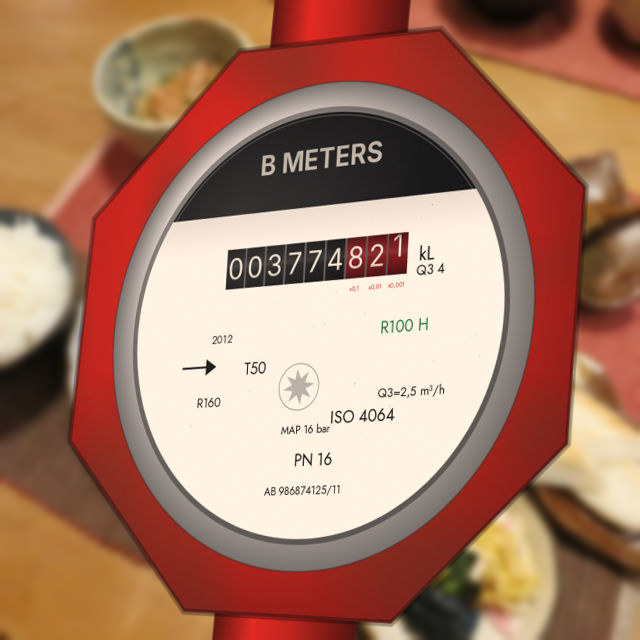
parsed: 3774.821 kL
